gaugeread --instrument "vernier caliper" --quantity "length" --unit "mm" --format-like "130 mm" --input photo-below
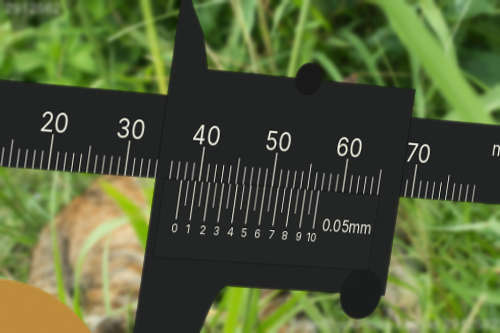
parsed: 37.6 mm
